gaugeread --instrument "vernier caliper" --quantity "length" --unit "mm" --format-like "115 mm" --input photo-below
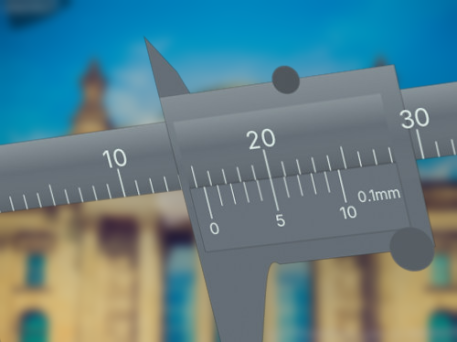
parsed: 15.5 mm
